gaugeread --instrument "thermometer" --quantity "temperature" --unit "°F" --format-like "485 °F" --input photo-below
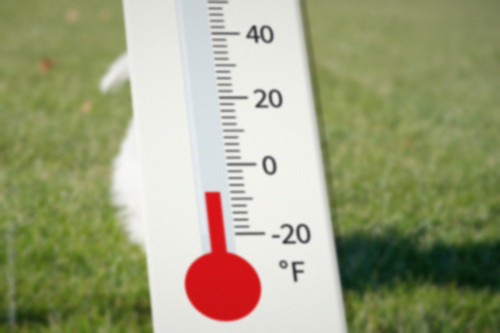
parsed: -8 °F
